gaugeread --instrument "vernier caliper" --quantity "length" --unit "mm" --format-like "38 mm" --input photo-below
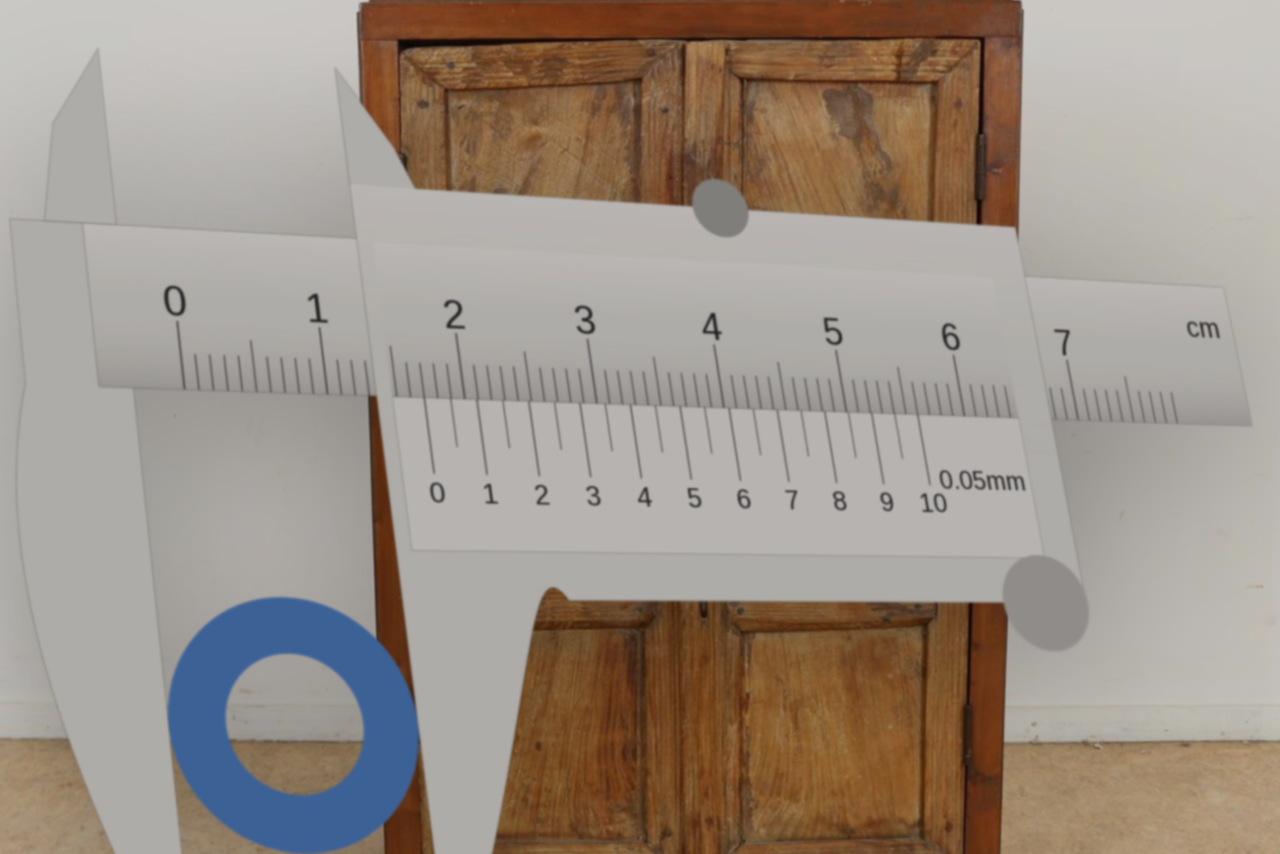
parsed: 17.0 mm
